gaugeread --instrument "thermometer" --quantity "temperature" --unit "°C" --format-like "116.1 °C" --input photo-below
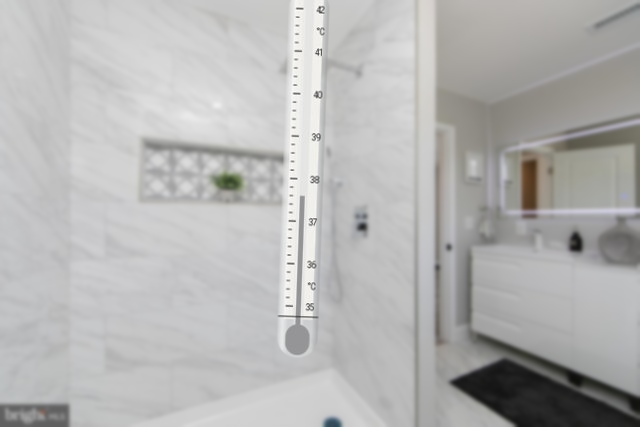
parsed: 37.6 °C
